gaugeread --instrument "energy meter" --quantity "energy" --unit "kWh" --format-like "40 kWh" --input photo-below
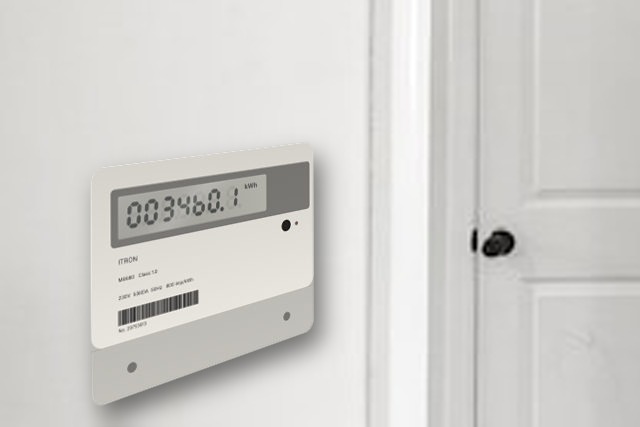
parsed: 3460.1 kWh
